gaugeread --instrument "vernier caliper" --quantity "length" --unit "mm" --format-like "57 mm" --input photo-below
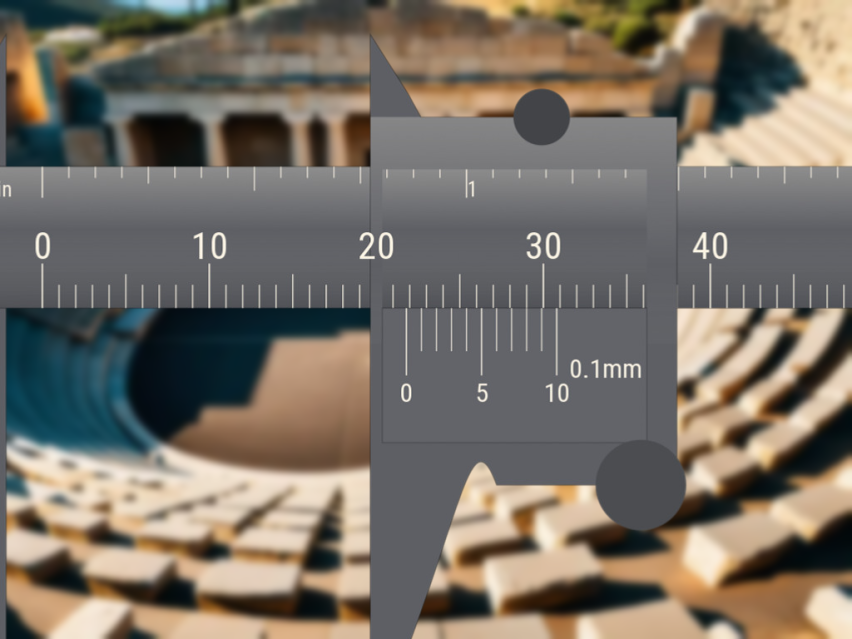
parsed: 21.8 mm
